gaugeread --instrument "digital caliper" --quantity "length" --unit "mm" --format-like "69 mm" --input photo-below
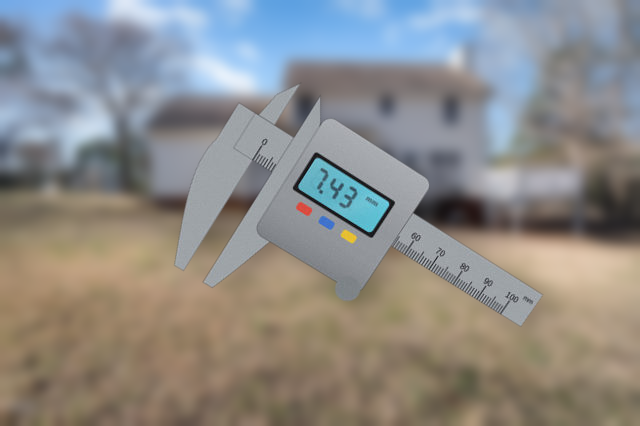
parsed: 7.43 mm
